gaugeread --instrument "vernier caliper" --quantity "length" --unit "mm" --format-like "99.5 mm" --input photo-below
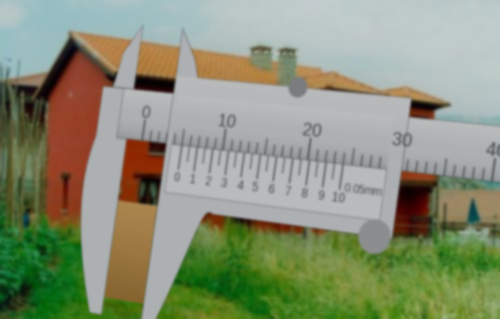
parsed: 5.0 mm
